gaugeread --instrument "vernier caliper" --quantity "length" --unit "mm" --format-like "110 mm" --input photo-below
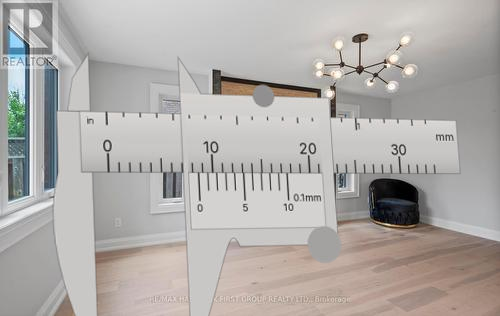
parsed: 8.6 mm
